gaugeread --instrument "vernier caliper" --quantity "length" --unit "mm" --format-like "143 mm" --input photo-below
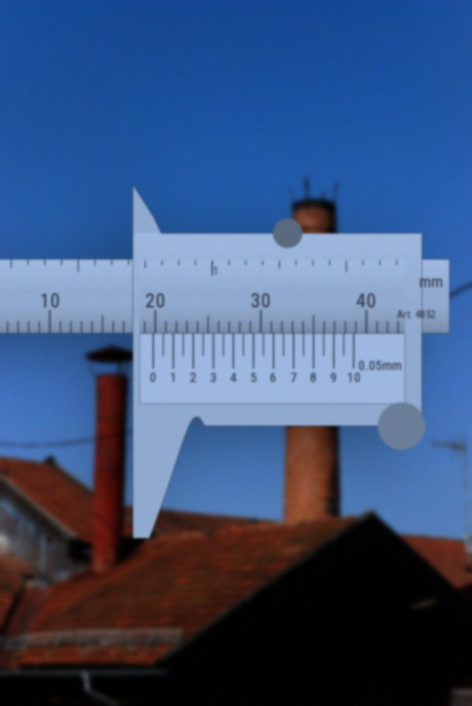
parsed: 19.8 mm
